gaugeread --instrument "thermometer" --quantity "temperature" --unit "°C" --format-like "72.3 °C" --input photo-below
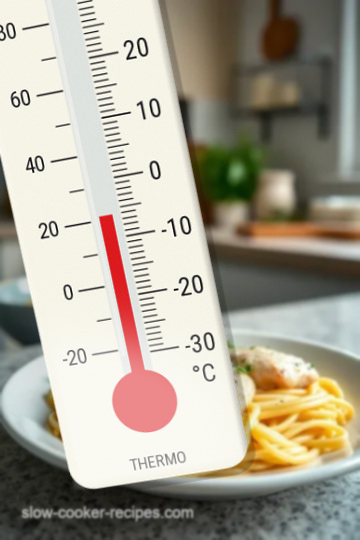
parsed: -6 °C
